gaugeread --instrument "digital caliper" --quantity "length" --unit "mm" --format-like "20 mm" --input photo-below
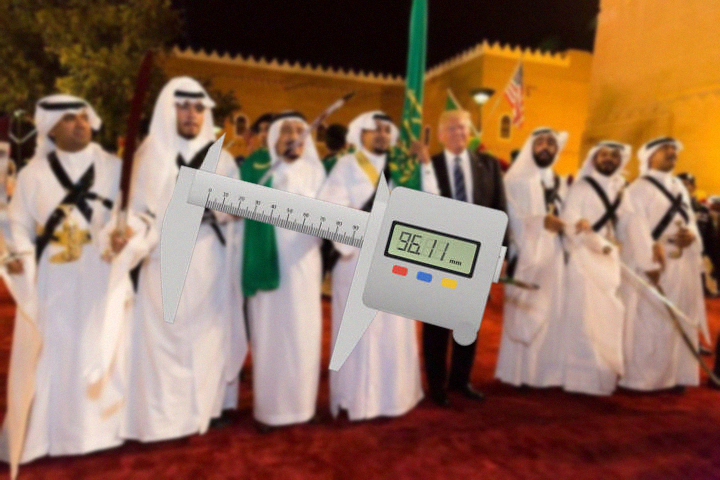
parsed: 96.11 mm
